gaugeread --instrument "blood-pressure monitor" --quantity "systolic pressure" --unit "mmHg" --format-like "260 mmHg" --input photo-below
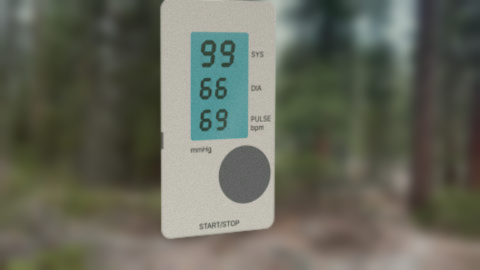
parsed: 99 mmHg
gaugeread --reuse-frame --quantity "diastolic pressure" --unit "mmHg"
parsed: 66 mmHg
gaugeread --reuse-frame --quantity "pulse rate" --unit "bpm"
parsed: 69 bpm
